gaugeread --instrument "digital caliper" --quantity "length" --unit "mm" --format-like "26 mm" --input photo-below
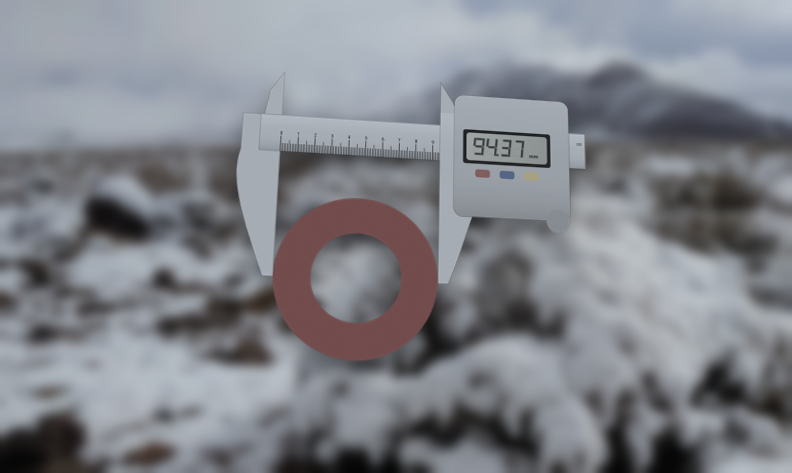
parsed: 94.37 mm
